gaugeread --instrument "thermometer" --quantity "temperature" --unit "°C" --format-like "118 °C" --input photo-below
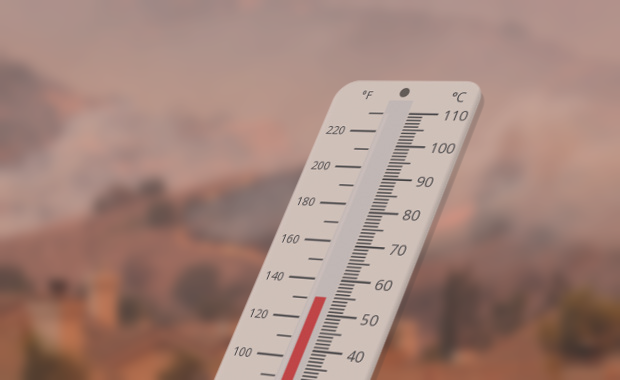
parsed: 55 °C
